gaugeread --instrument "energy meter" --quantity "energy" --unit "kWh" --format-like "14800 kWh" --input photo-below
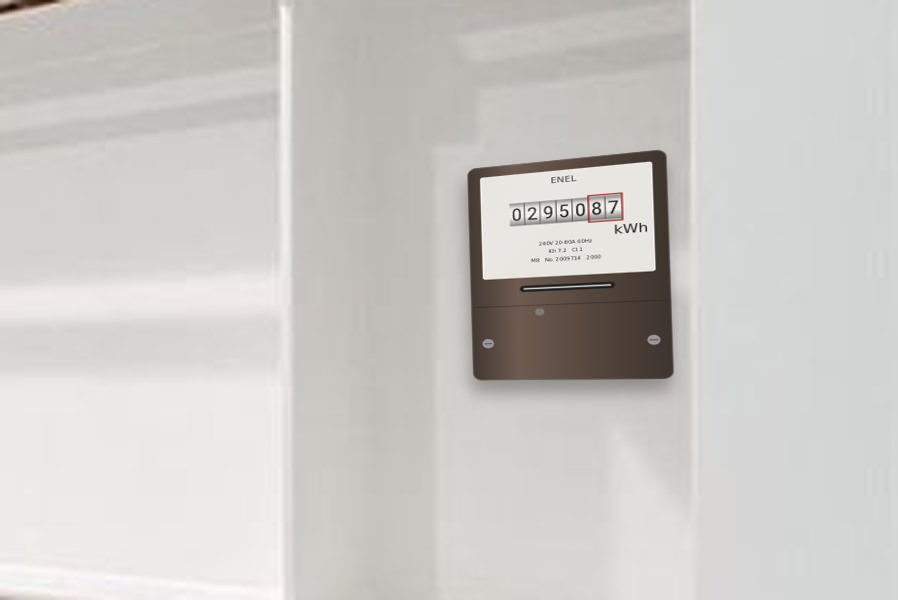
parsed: 2950.87 kWh
